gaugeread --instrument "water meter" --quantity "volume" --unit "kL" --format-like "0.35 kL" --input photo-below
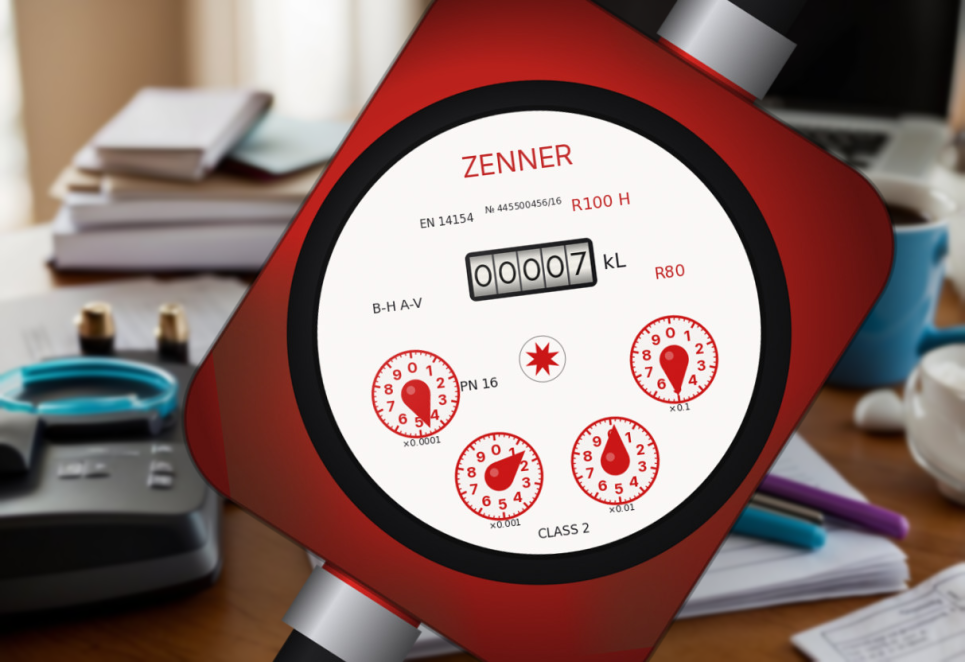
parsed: 7.5014 kL
